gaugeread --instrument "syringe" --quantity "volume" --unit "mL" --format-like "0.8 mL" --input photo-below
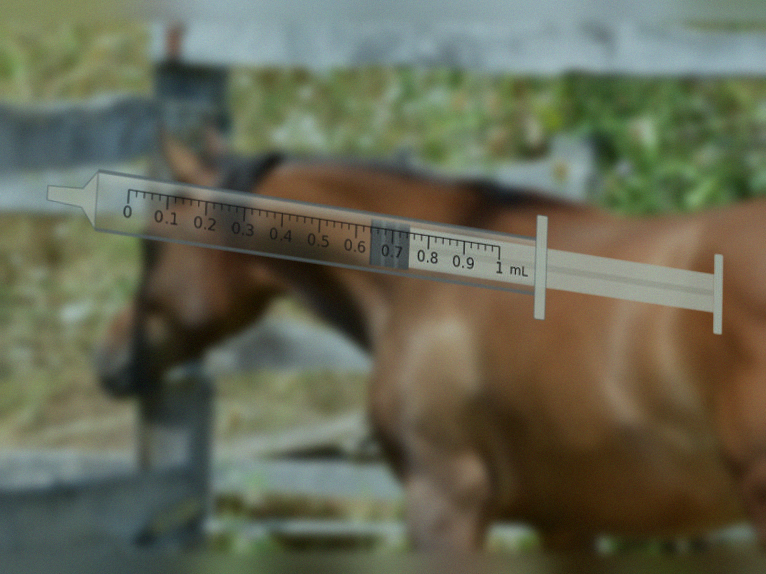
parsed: 0.64 mL
